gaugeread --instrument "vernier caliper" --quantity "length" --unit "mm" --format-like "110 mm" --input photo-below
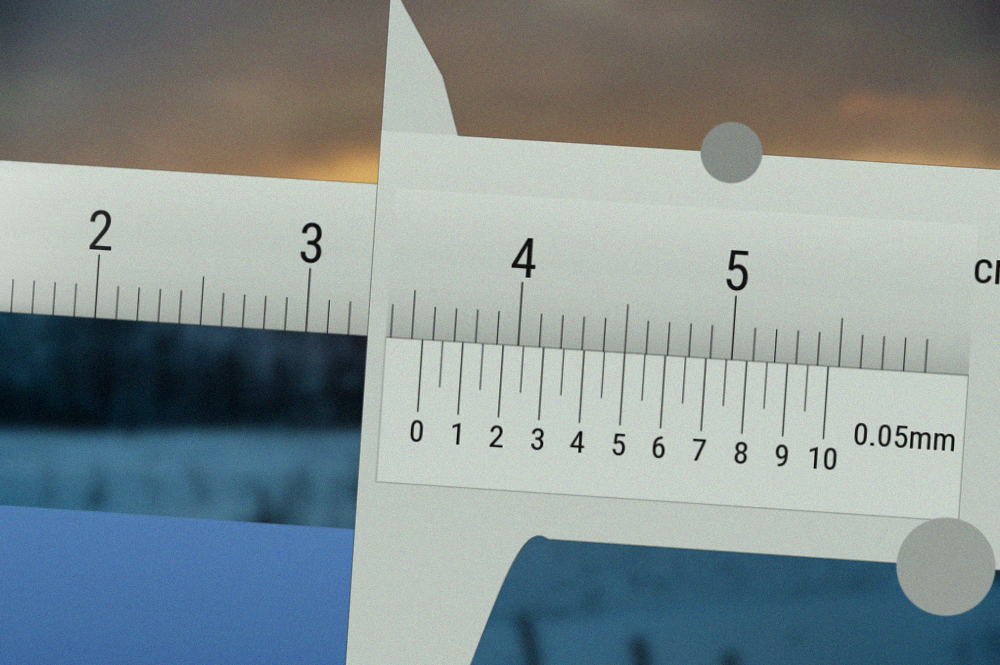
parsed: 35.5 mm
